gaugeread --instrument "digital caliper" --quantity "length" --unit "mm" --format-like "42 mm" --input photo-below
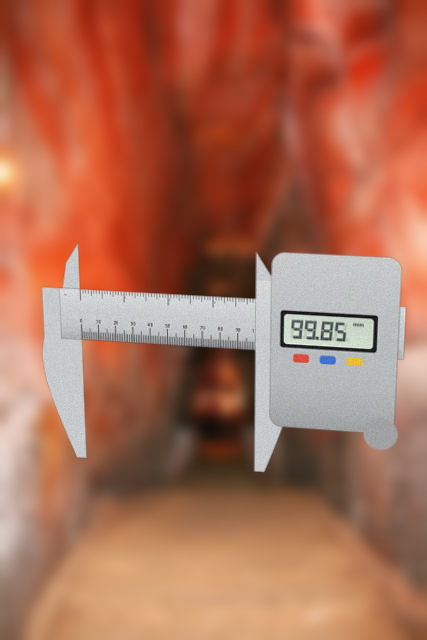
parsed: 99.85 mm
